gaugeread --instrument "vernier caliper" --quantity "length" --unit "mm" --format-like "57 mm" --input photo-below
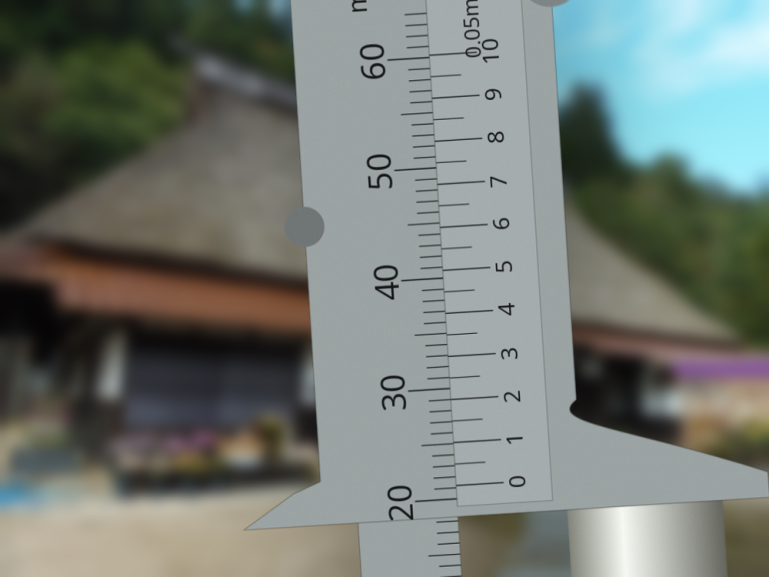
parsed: 21.2 mm
